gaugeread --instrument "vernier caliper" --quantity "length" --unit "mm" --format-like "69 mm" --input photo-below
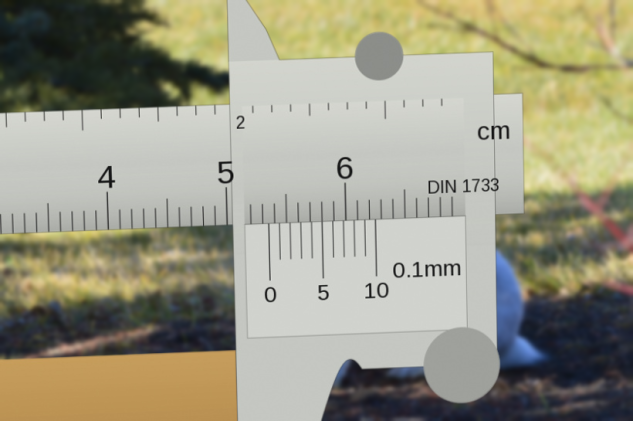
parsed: 53.5 mm
